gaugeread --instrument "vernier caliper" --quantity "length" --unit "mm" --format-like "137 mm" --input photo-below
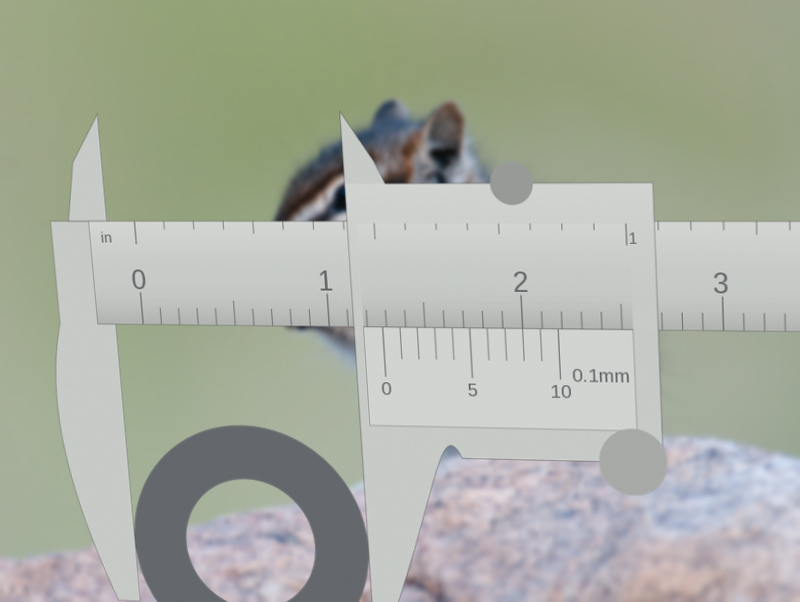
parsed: 12.8 mm
